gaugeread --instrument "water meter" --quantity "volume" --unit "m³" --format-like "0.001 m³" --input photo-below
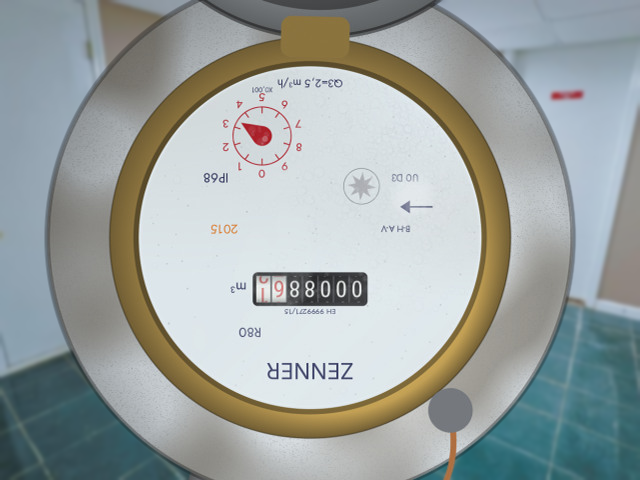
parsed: 88.613 m³
